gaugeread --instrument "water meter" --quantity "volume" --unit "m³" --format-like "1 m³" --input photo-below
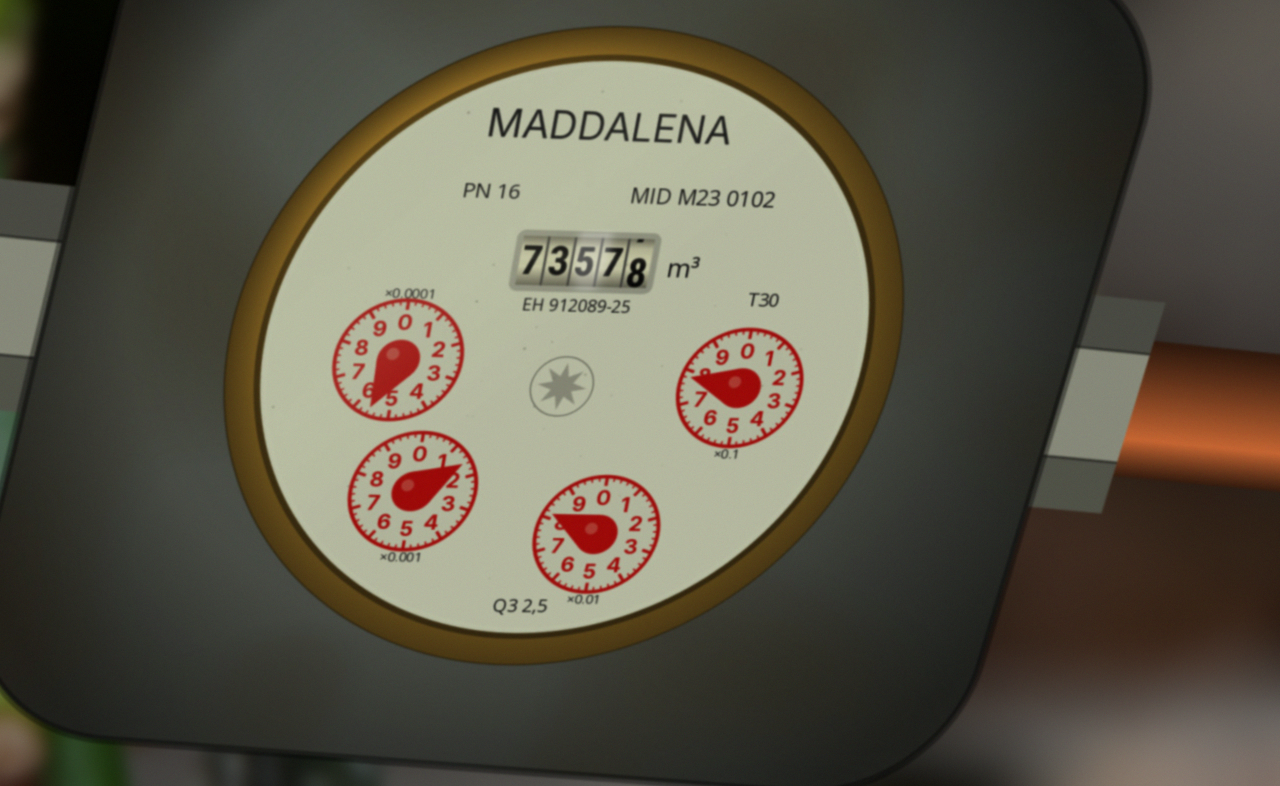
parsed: 73577.7815 m³
